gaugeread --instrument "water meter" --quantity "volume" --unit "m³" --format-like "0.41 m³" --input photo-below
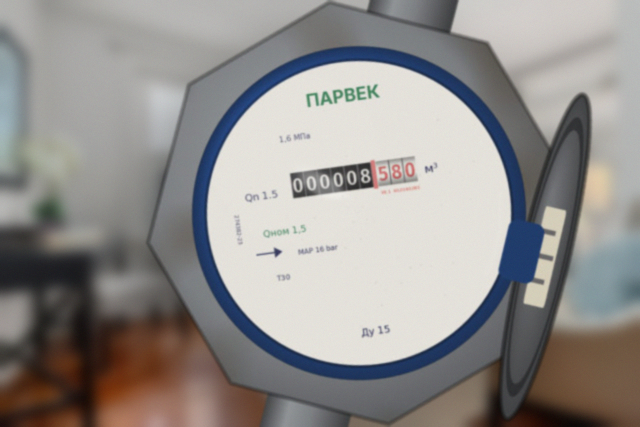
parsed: 8.580 m³
